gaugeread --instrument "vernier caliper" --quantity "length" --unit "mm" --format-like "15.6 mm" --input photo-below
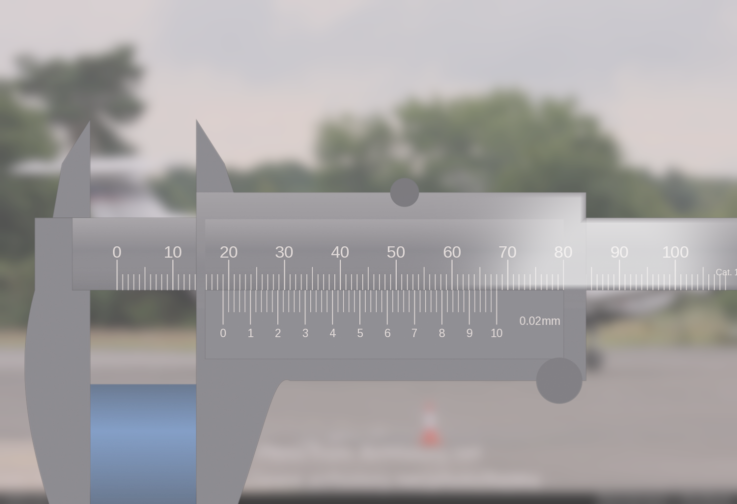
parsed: 19.0 mm
